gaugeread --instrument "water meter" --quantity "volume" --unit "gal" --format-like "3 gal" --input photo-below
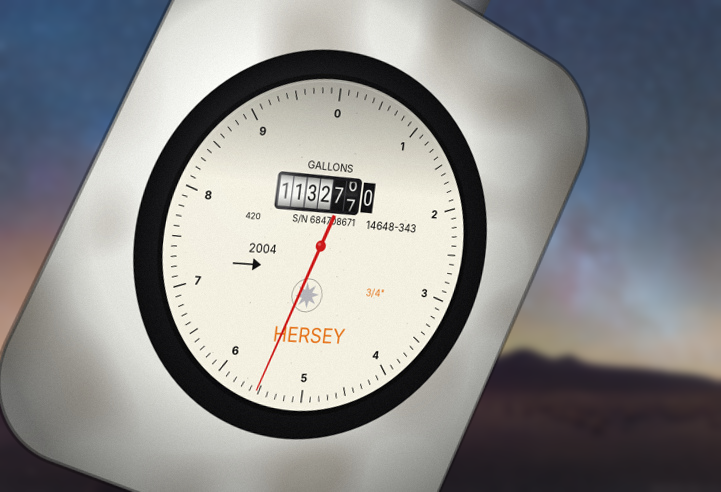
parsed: 1132765.5 gal
